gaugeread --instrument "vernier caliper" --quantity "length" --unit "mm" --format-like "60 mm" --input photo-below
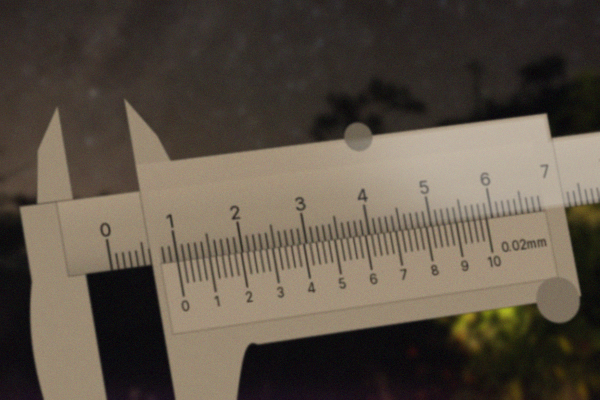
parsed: 10.0 mm
